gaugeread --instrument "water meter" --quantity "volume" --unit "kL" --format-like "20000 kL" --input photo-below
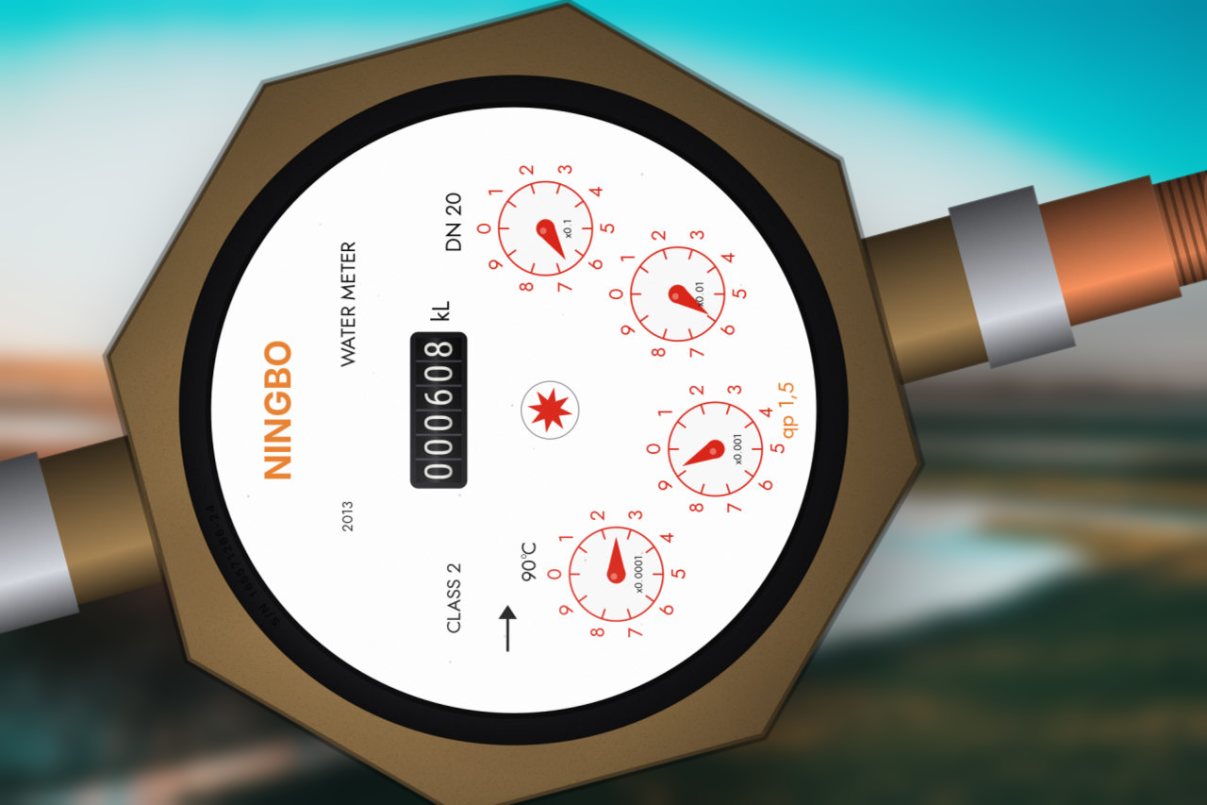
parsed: 608.6592 kL
